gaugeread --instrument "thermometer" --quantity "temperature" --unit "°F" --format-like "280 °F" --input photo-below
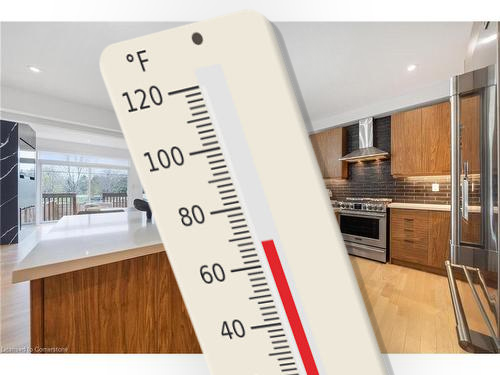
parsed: 68 °F
